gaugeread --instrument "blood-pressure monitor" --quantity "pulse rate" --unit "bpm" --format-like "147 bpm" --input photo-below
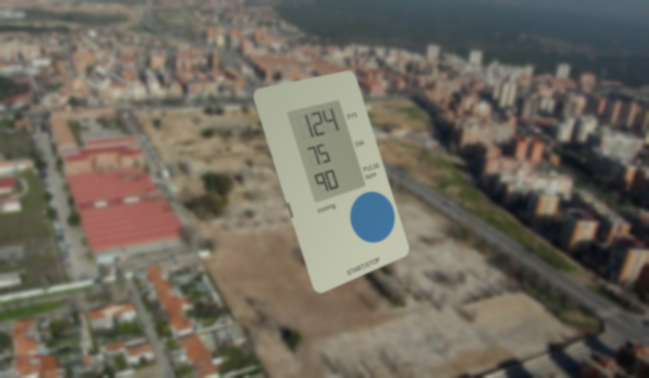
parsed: 90 bpm
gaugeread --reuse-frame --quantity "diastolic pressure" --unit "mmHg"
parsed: 75 mmHg
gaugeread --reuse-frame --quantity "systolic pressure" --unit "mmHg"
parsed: 124 mmHg
